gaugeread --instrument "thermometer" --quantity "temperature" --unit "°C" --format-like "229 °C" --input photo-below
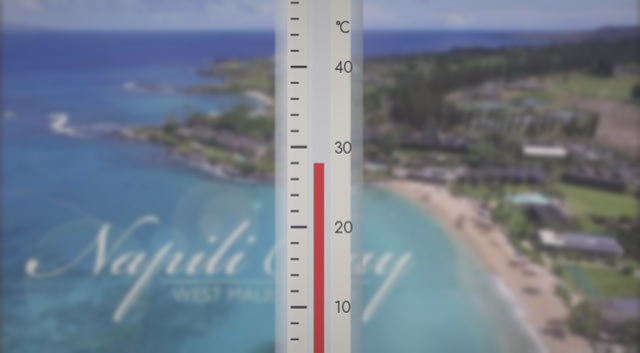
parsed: 28 °C
